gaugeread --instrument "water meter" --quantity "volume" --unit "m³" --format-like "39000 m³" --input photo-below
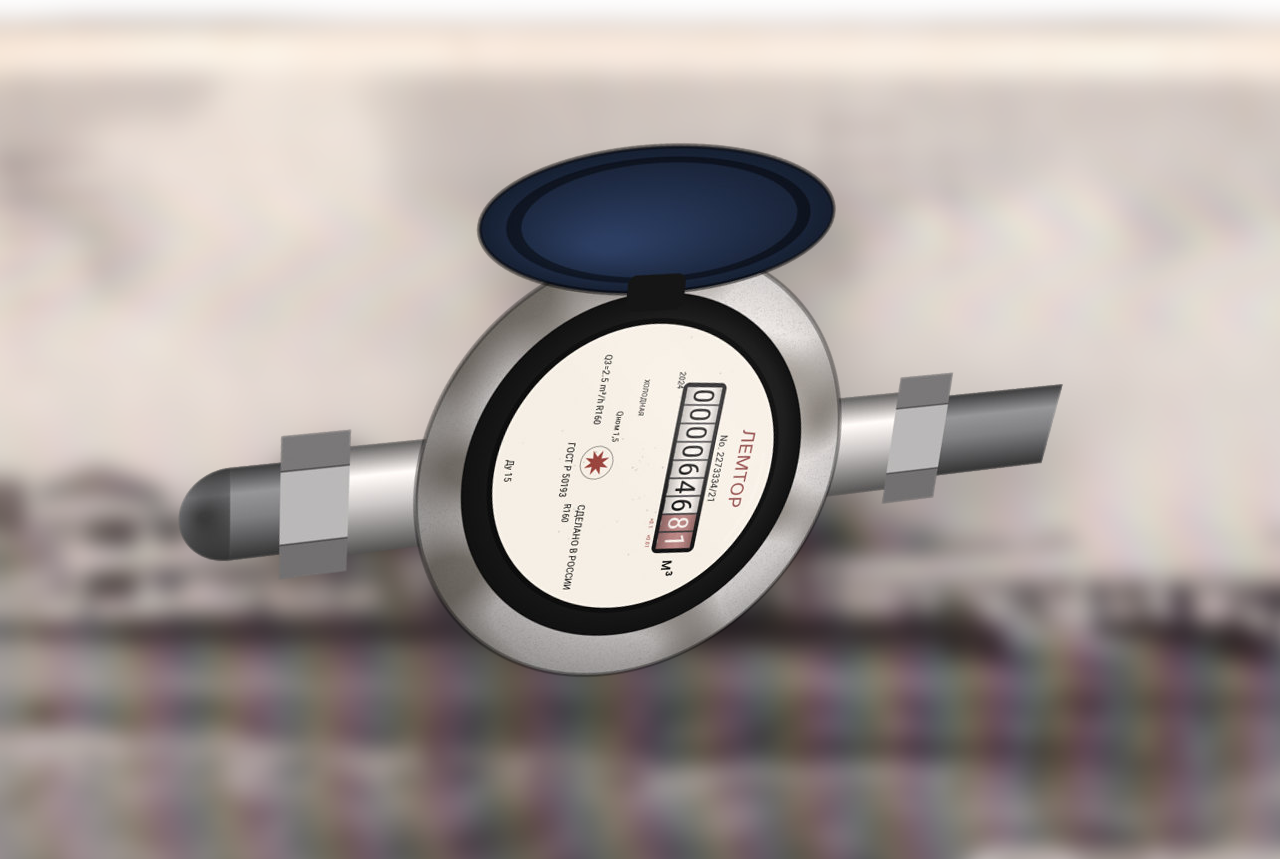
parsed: 646.81 m³
